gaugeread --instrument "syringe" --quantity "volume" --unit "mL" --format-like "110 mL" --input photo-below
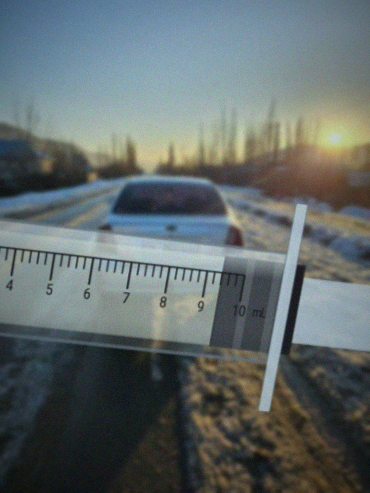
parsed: 9.4 mL
